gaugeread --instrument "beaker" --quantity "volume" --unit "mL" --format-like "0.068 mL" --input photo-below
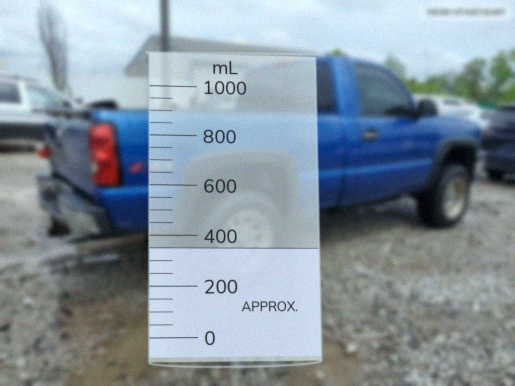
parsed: 350 mL
